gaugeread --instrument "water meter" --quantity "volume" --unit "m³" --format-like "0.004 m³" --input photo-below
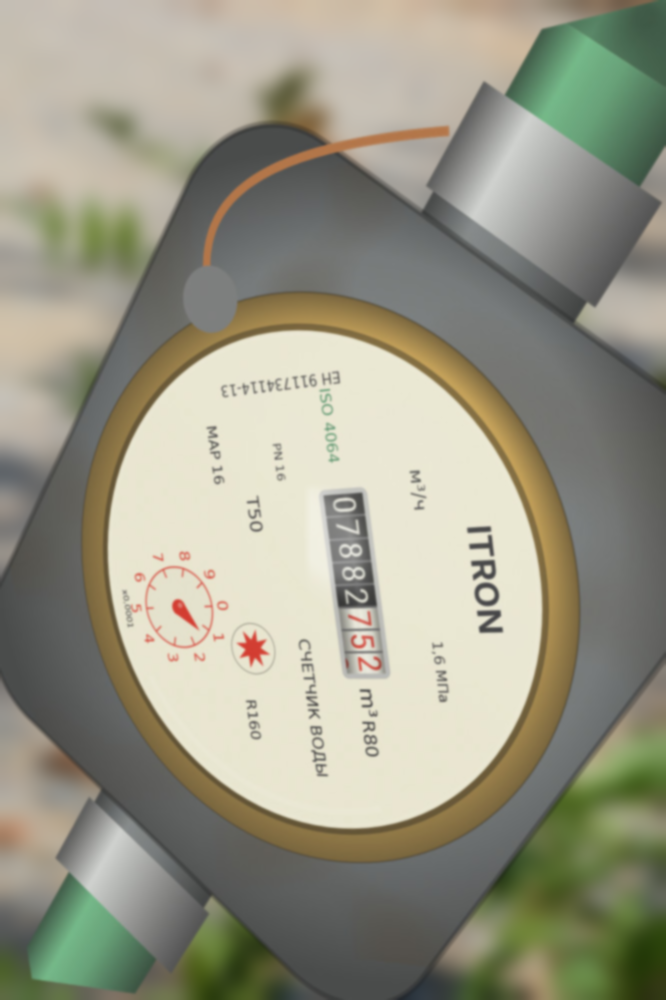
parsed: 7882.7521 m³
